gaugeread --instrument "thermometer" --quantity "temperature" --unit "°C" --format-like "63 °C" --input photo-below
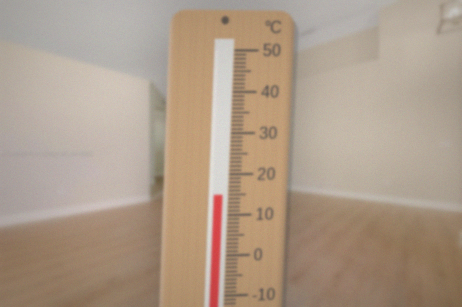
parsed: 15 °C
